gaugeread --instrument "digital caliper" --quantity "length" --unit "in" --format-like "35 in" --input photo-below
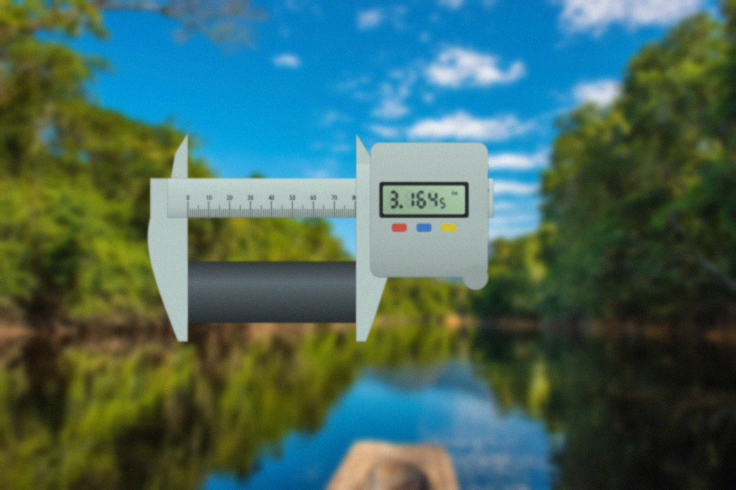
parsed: 3.1645 in
